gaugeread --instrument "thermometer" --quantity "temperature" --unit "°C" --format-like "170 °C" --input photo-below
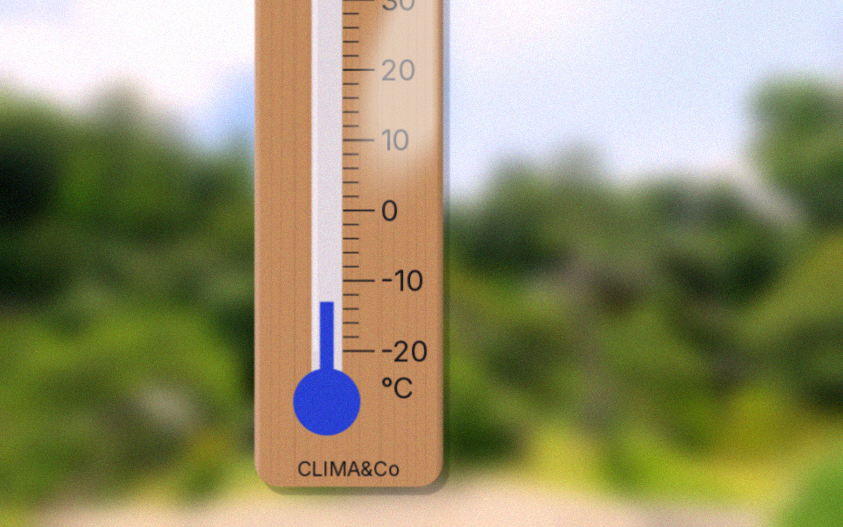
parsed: -13 °C
